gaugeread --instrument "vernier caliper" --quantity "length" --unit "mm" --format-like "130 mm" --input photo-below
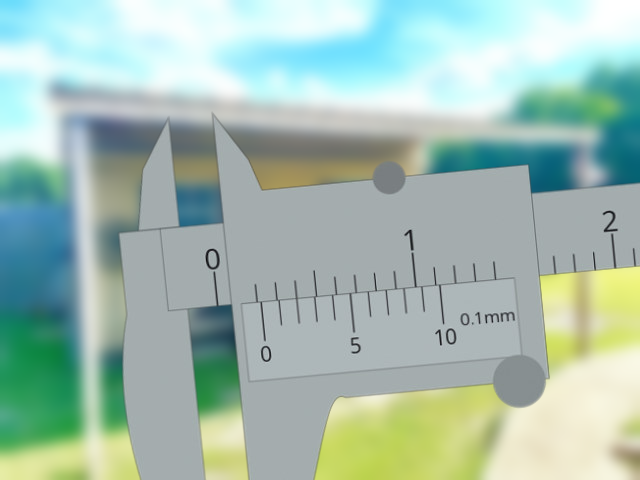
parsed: 2.2 mm
